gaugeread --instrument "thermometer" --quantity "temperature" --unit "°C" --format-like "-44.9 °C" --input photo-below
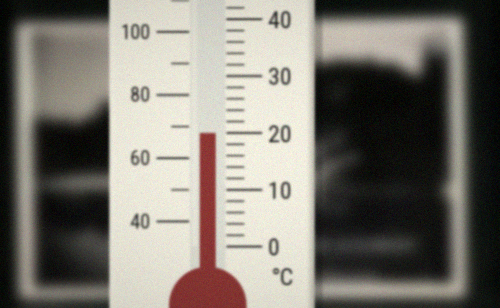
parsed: 20 °C
